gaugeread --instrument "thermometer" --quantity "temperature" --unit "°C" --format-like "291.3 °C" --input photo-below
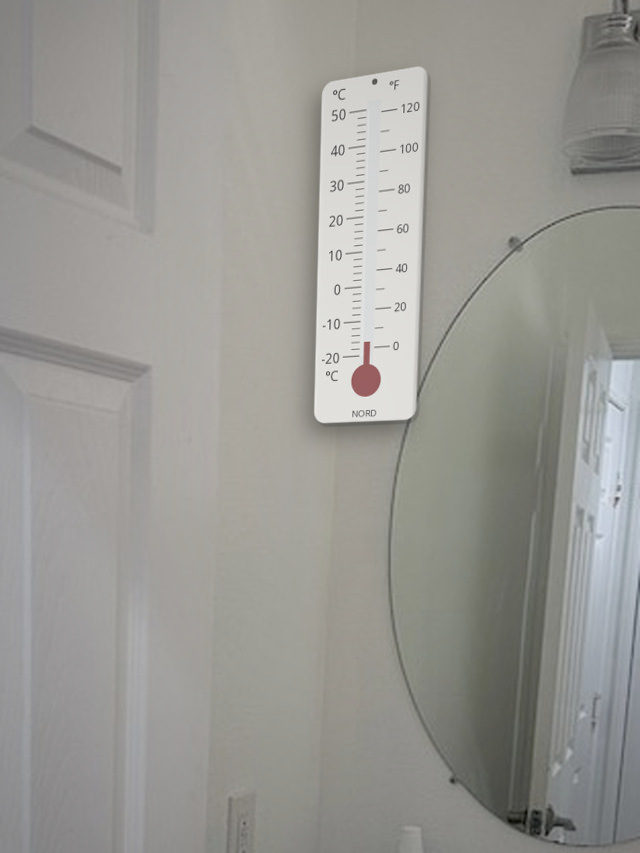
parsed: -16 °C
